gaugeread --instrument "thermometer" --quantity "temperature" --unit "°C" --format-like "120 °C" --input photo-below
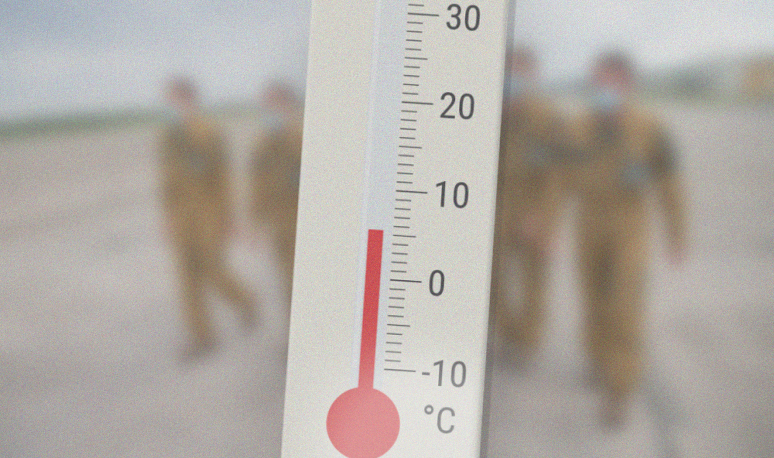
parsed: 5.5 °C
